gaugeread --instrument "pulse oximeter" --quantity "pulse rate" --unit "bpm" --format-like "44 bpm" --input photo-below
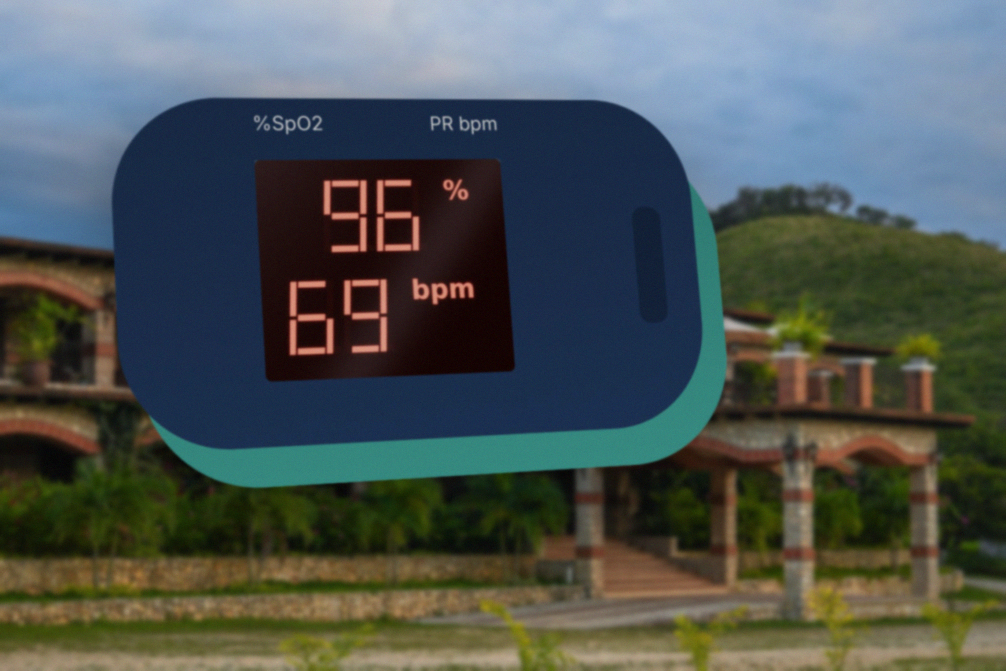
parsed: 69 bpm
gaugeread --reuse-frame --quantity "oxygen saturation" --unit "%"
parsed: 96 %
